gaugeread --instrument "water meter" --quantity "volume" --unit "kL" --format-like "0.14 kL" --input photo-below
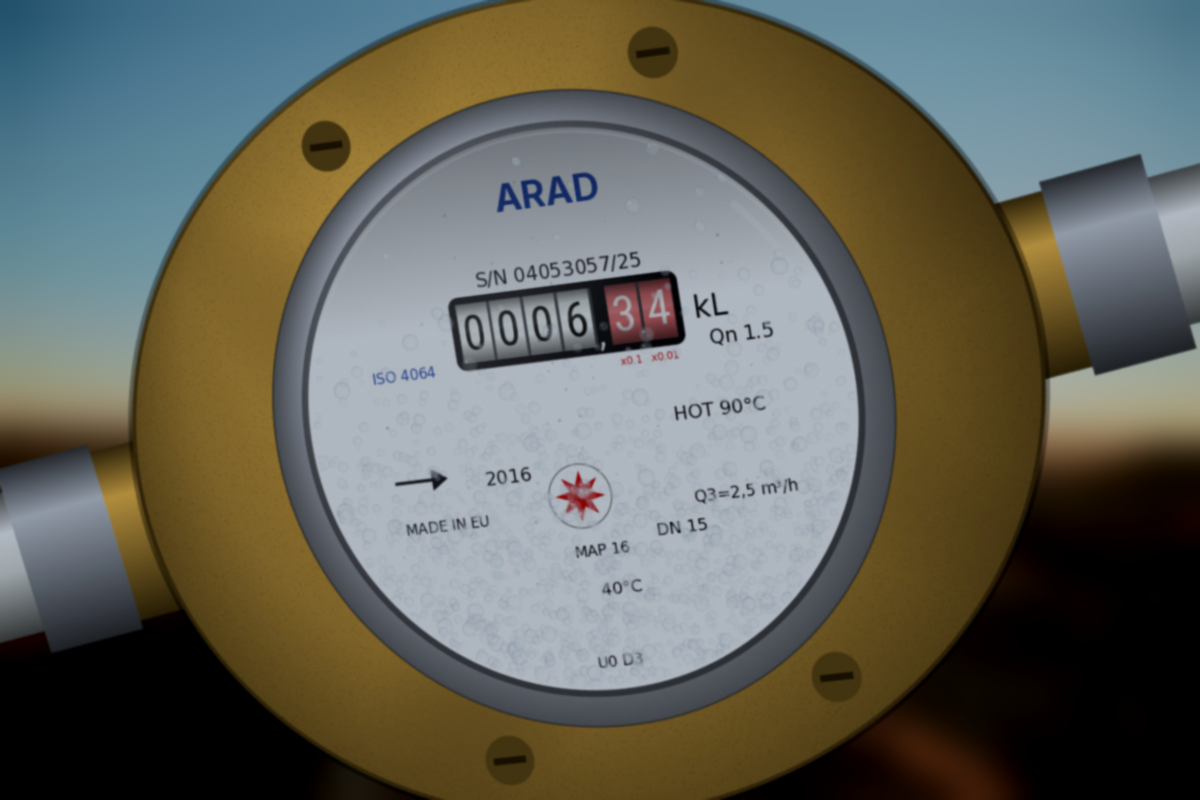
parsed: 6.34 kL
